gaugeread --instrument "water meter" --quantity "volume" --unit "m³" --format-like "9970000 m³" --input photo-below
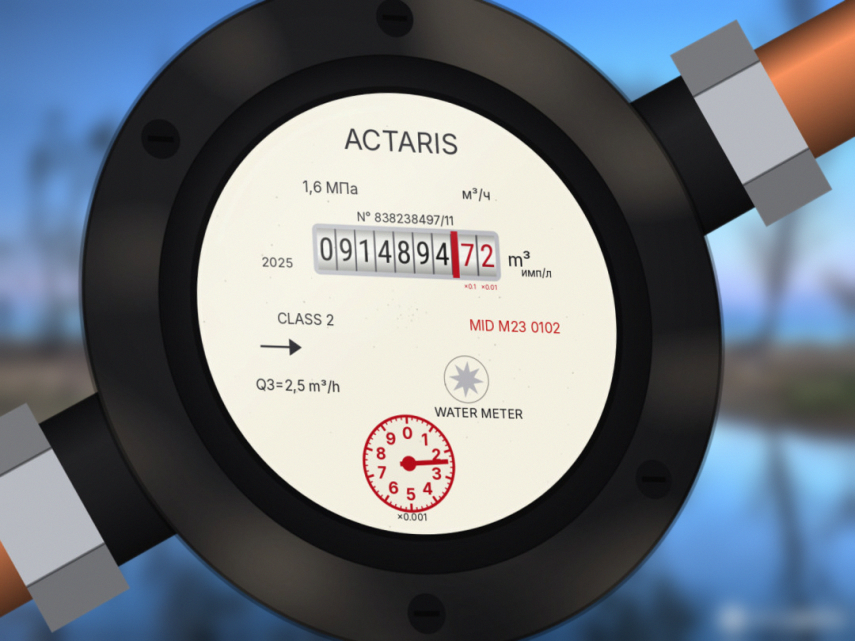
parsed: 914894.722 m³
